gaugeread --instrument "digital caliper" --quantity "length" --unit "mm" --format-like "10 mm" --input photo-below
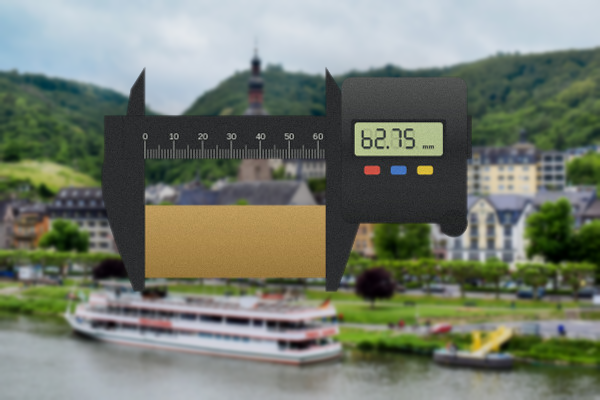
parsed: 62.75 mm
